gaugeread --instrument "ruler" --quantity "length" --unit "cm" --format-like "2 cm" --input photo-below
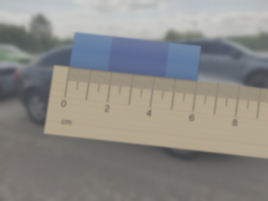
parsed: 6 cm
